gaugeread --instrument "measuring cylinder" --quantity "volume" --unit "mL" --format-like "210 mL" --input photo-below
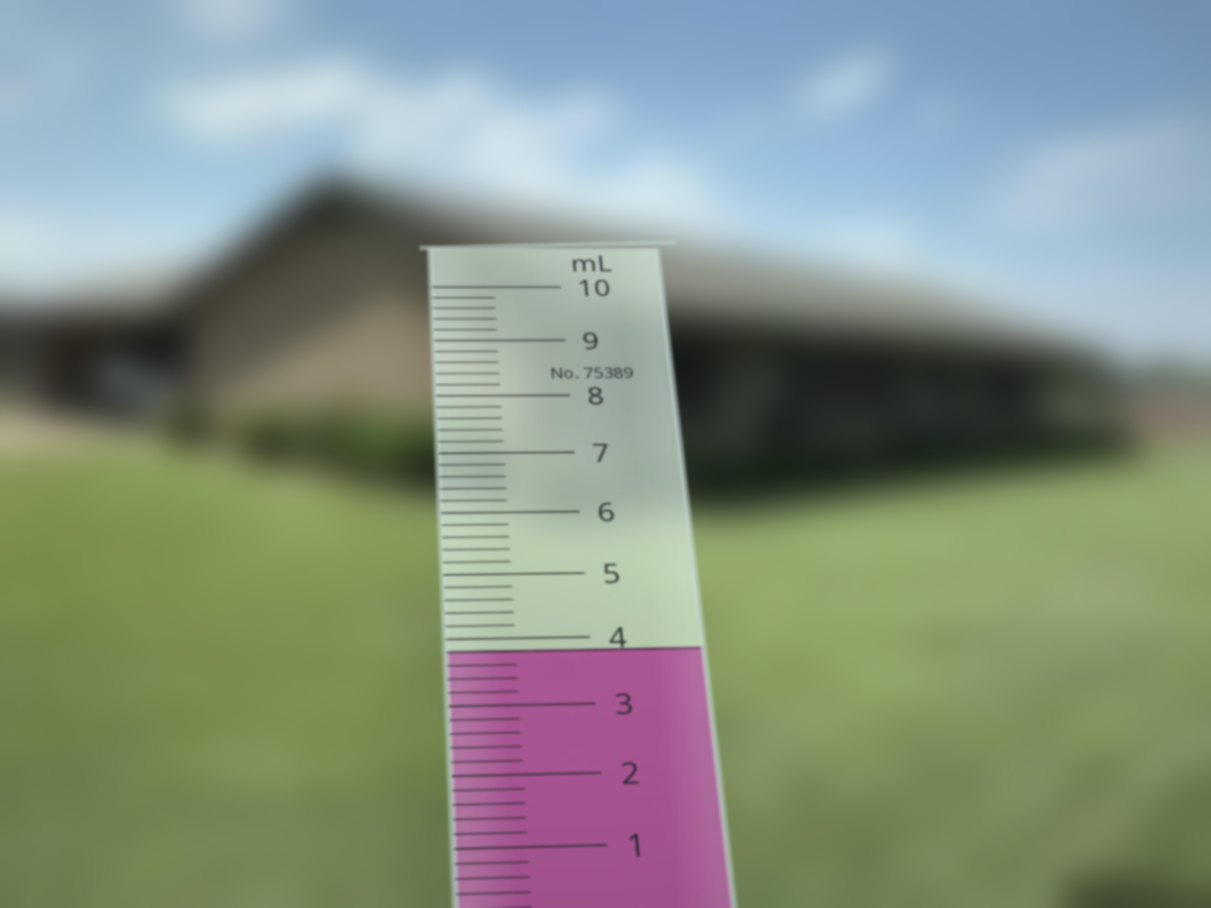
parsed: 3.8 mL
